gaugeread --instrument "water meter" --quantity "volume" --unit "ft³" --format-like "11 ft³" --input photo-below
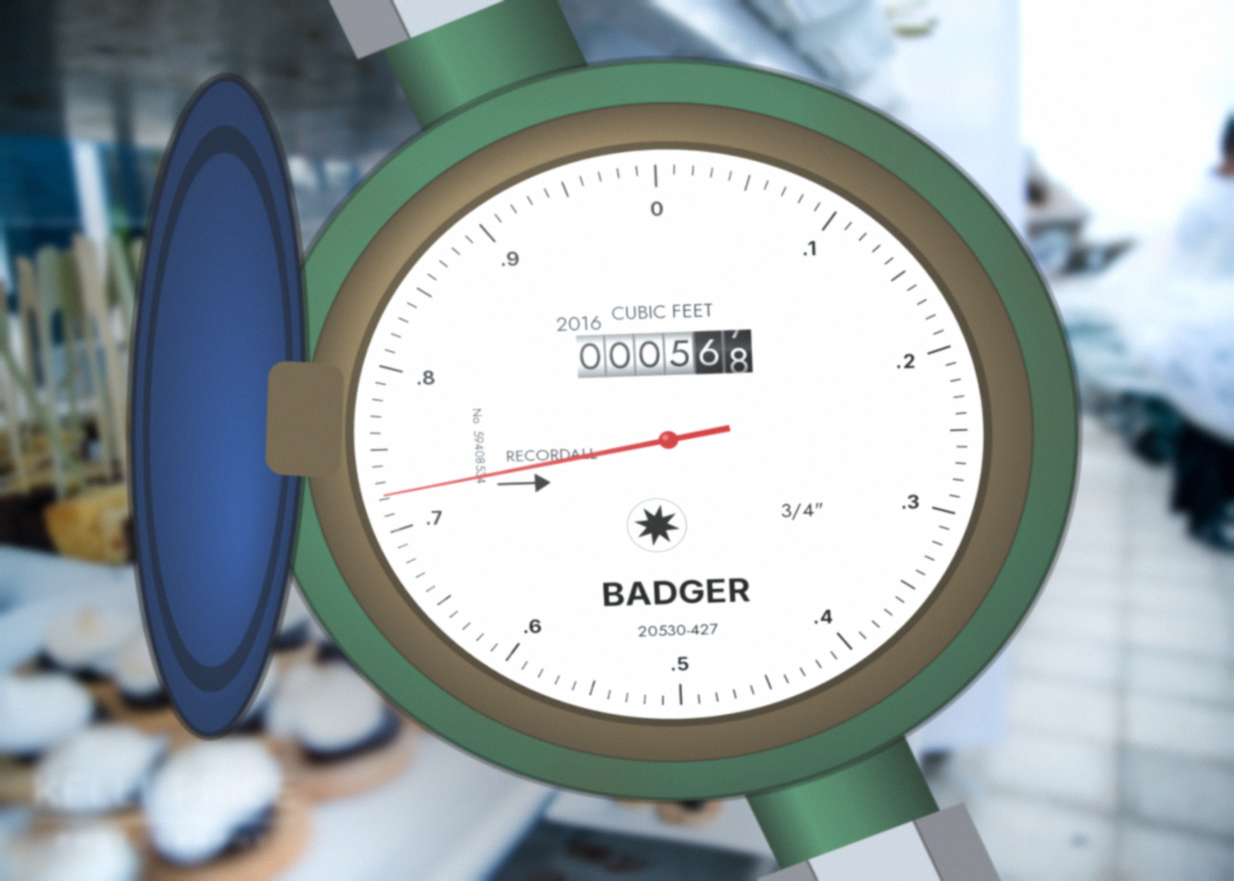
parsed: 567.72 ft³
